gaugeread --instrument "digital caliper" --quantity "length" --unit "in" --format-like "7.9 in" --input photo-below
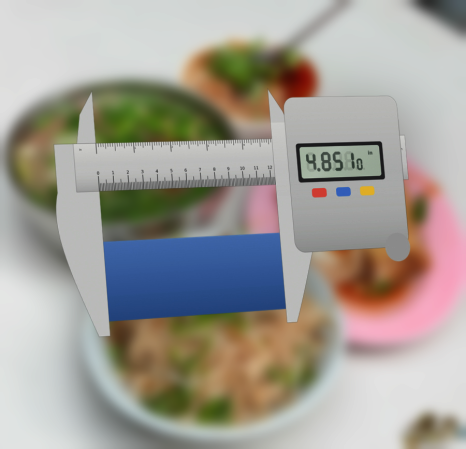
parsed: 4.8510 in
